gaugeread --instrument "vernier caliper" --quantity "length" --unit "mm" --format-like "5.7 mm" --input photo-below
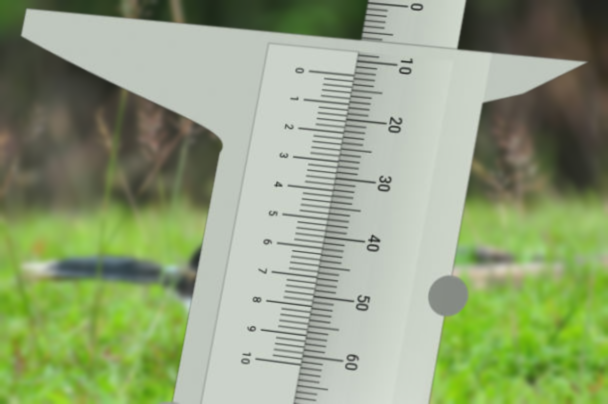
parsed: 12.5 mm
